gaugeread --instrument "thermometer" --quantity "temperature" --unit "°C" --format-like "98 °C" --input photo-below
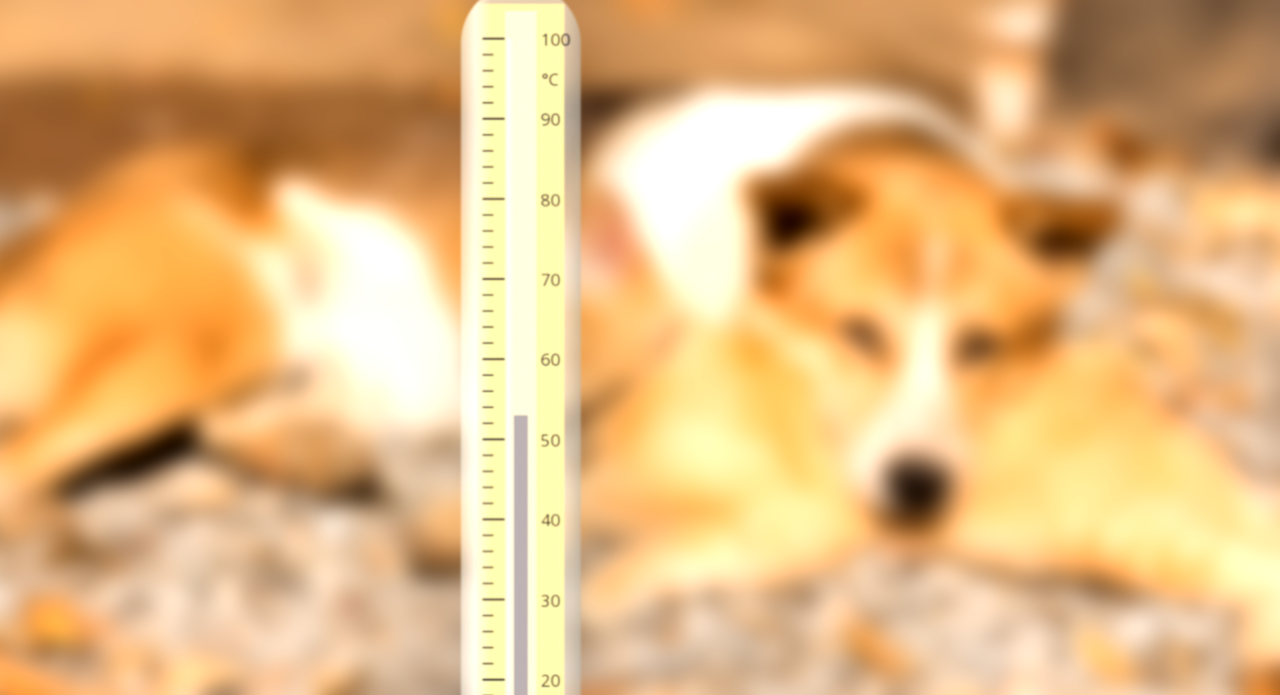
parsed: 53 °C
